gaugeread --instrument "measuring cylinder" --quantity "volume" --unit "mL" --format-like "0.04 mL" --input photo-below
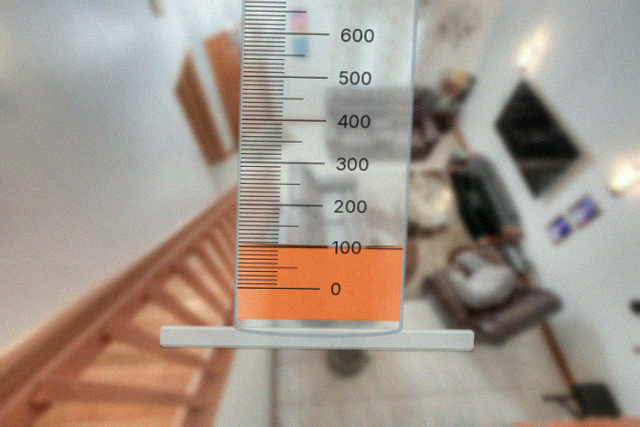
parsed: 100 mL
